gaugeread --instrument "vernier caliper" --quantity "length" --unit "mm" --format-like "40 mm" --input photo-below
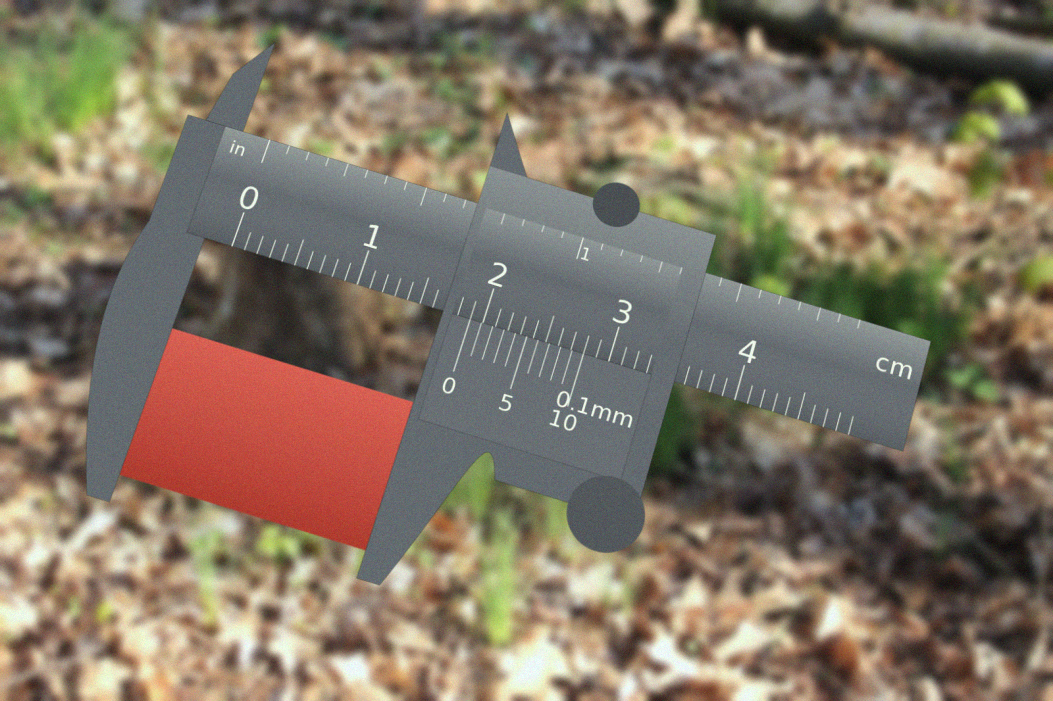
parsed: 19.0 mm
